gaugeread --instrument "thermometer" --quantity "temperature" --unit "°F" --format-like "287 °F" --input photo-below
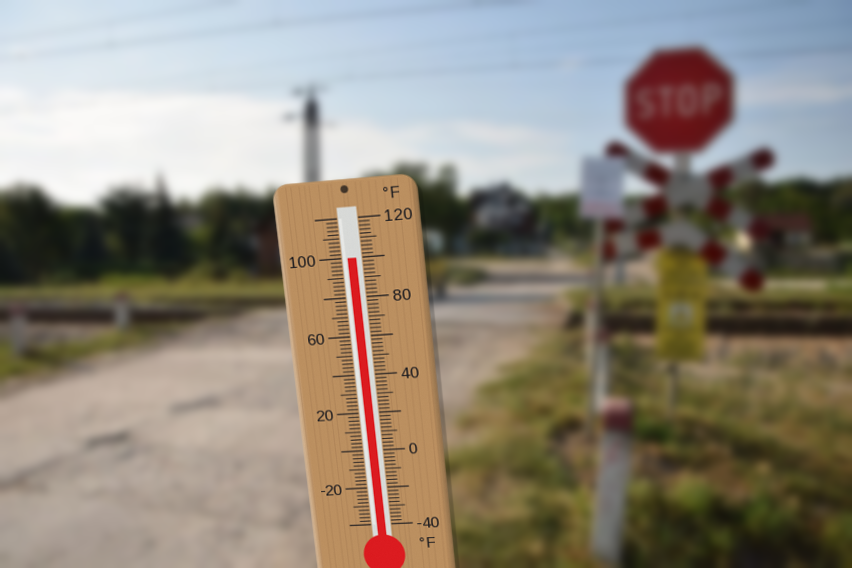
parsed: 100 °F
